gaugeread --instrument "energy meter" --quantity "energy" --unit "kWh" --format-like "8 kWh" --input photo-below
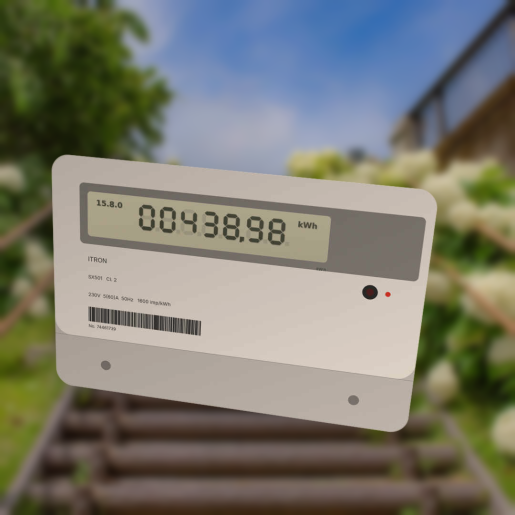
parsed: 438.98 kWh
